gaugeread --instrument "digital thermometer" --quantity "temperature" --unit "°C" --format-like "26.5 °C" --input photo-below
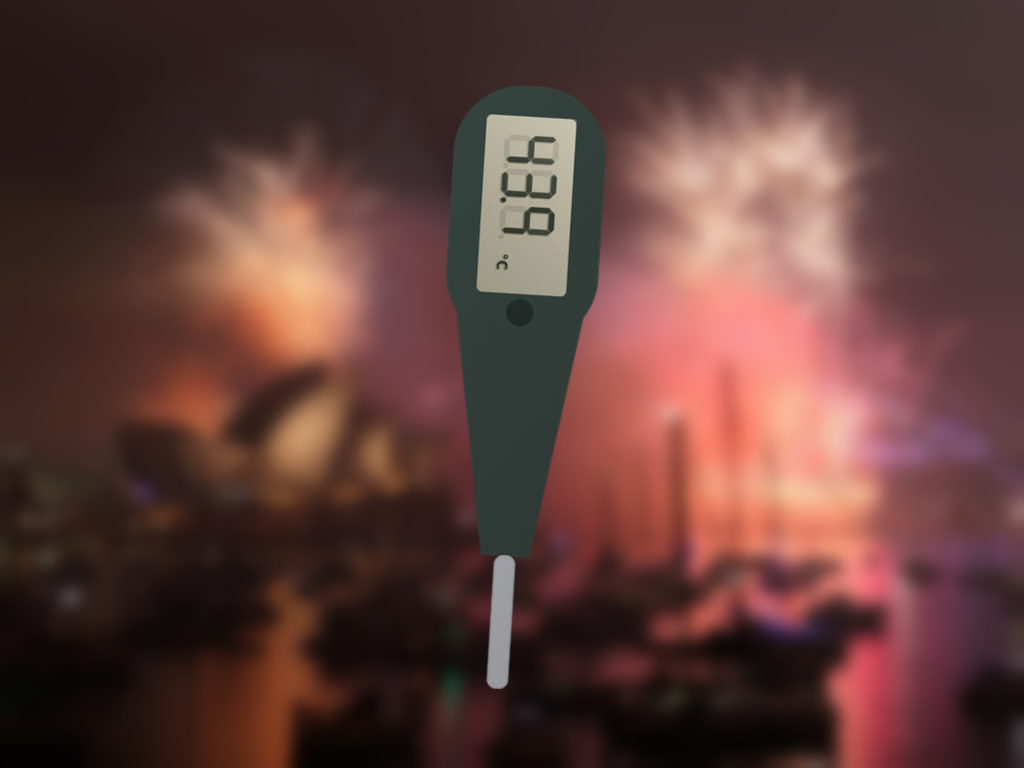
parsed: 43.9 °C
